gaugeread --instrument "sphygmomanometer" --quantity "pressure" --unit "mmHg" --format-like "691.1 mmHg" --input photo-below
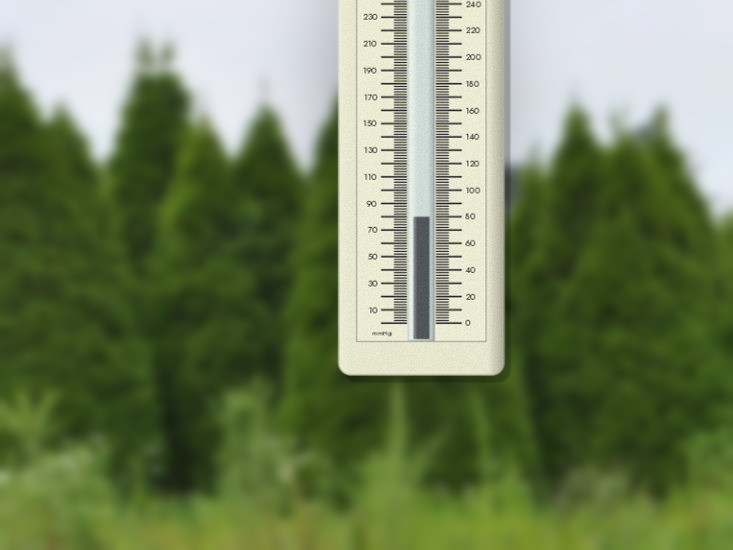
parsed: 80 mmHg
